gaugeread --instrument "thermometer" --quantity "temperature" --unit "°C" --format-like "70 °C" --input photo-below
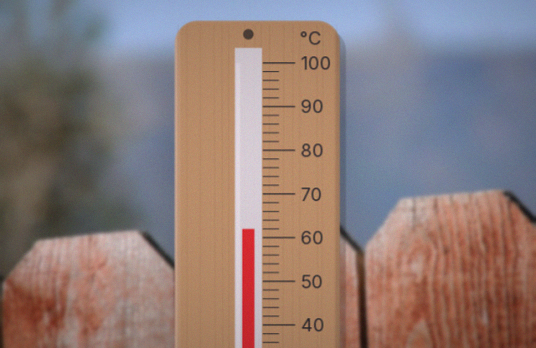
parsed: 62 °C
